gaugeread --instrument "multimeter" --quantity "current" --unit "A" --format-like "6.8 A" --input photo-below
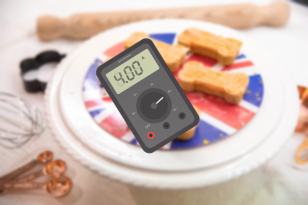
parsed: 4.00 A
